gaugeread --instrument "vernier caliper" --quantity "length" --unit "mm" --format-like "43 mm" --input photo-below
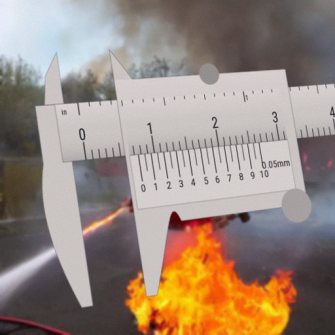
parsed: 7.6 mm
